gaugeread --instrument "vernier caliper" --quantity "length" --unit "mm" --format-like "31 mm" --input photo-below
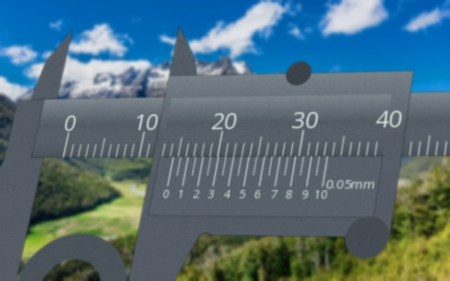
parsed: 14.4 mm
